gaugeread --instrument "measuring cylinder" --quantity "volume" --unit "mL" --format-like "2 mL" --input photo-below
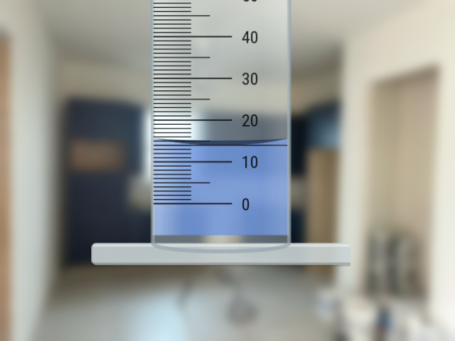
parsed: 14 mL
